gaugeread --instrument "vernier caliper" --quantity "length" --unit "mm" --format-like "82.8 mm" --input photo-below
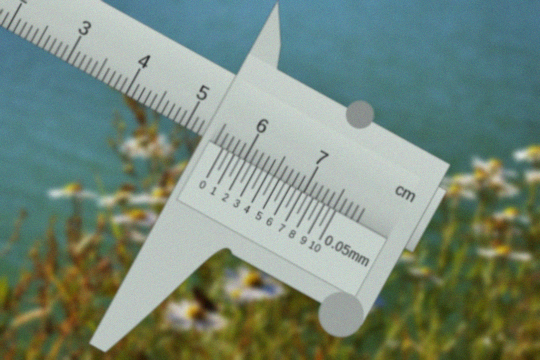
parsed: 56.4 mm
